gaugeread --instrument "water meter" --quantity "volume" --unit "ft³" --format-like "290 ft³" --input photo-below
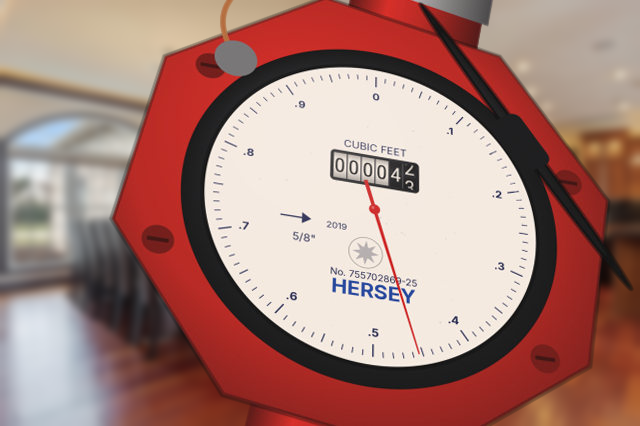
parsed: 42.45 ft³
